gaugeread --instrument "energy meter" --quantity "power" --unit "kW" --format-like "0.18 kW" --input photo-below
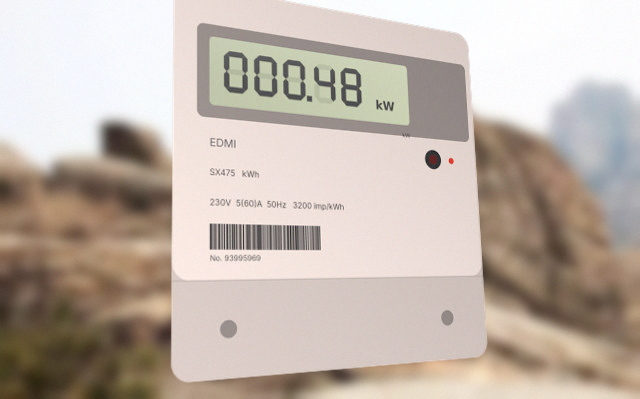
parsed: 0.48 kW
